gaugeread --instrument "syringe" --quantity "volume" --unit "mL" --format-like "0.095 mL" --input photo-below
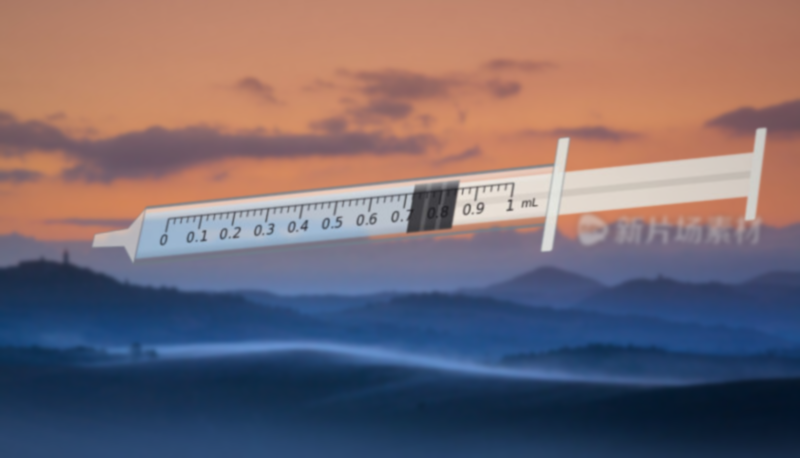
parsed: 0.72 mL
